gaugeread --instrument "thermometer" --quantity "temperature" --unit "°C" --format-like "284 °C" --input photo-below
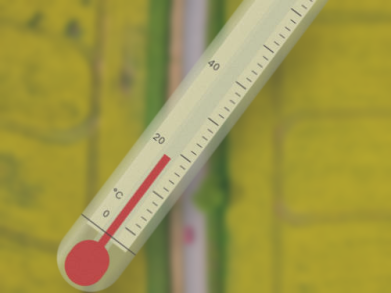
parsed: 18 °C
